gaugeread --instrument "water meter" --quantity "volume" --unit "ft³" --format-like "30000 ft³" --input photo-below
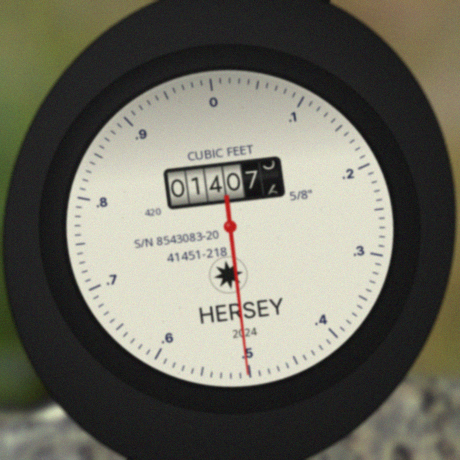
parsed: 14075.50 ft³
